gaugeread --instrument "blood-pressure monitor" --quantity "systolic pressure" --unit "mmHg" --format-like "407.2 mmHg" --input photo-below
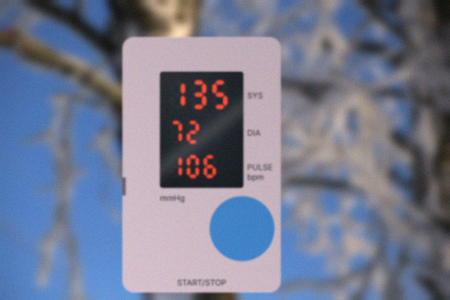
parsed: 135 mmHg
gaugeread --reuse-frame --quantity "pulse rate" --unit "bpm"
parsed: 106 bpm
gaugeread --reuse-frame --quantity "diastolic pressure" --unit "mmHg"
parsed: 72 mmHg
